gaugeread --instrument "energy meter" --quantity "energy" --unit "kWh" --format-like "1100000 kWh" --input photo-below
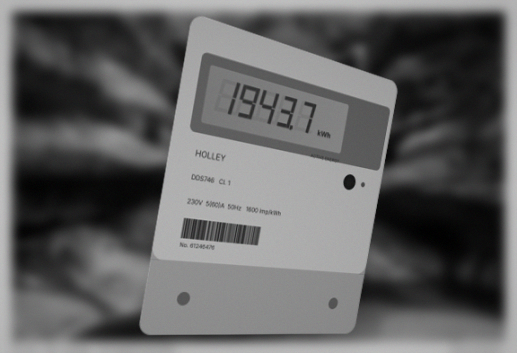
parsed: 1943.7 kWh
